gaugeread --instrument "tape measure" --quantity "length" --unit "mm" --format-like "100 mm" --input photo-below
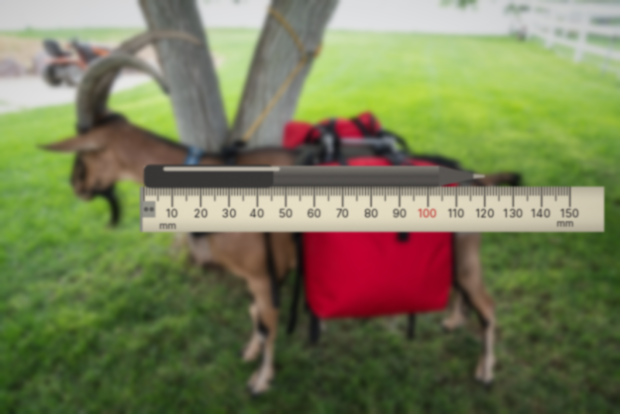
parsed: 120 mm
